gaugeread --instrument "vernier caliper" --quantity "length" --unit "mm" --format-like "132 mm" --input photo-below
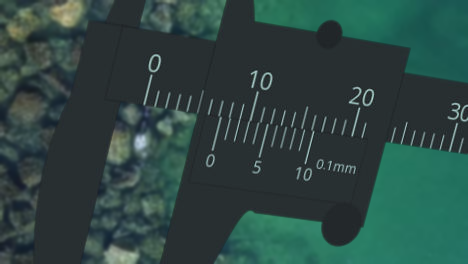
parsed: 7.2 mm
